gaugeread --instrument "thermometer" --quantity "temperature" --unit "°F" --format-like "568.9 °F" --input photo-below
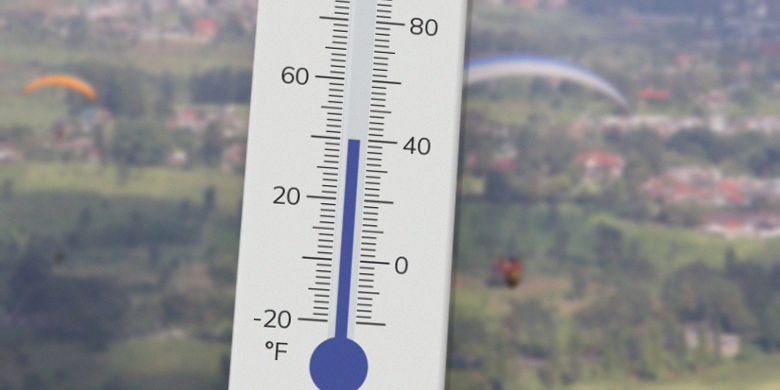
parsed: 40 °F
